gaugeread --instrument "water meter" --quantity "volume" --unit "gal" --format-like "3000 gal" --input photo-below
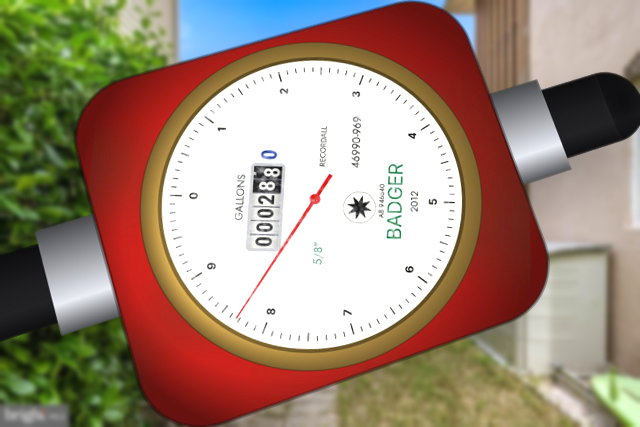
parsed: 2878.3 gal
